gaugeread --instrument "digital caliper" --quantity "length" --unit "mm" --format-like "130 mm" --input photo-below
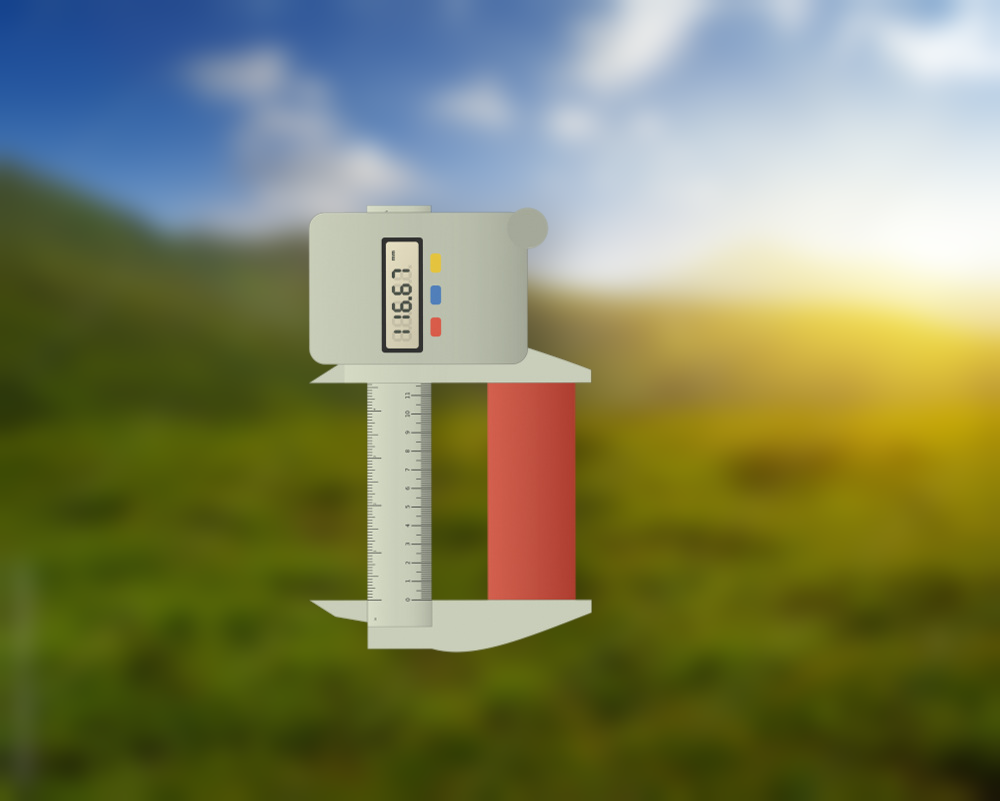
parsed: 116.67 mm
